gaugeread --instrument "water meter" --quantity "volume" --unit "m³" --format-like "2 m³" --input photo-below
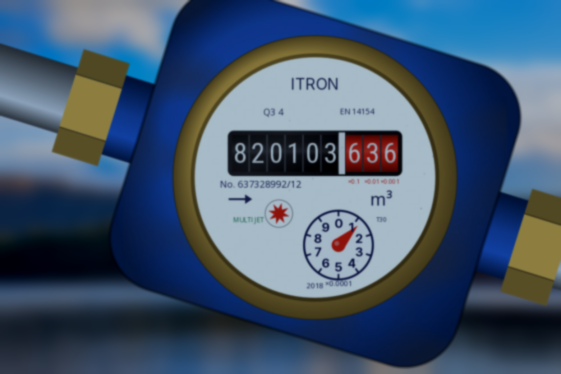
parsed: 820103.6361 m³
